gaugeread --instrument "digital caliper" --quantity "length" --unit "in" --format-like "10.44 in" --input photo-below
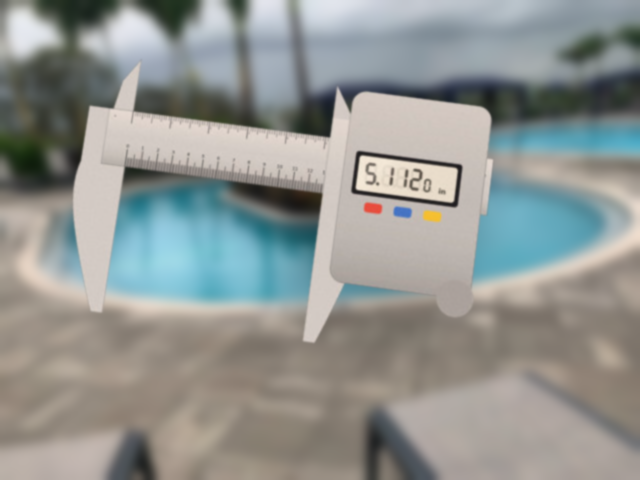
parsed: 5.1120 in
